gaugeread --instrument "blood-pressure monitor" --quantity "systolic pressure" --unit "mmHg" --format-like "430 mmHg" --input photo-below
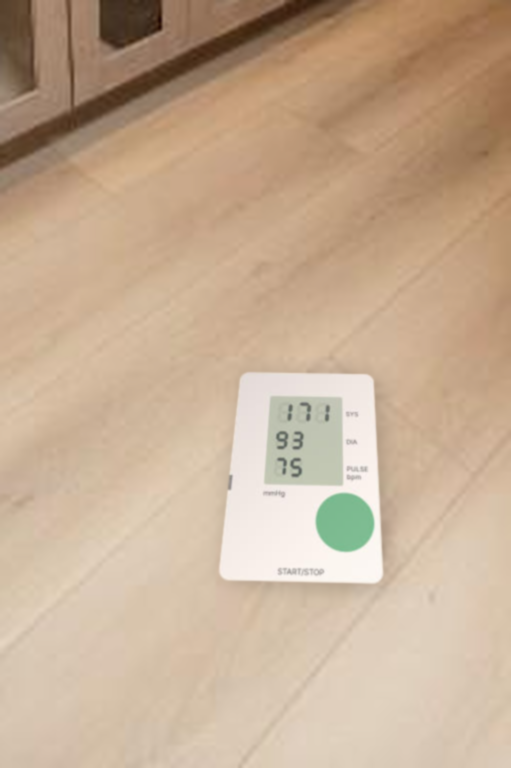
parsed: 171 mmHg
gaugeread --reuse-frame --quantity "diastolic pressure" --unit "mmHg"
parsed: 93 mmHg
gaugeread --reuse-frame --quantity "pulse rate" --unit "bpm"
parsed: 75 bpm
